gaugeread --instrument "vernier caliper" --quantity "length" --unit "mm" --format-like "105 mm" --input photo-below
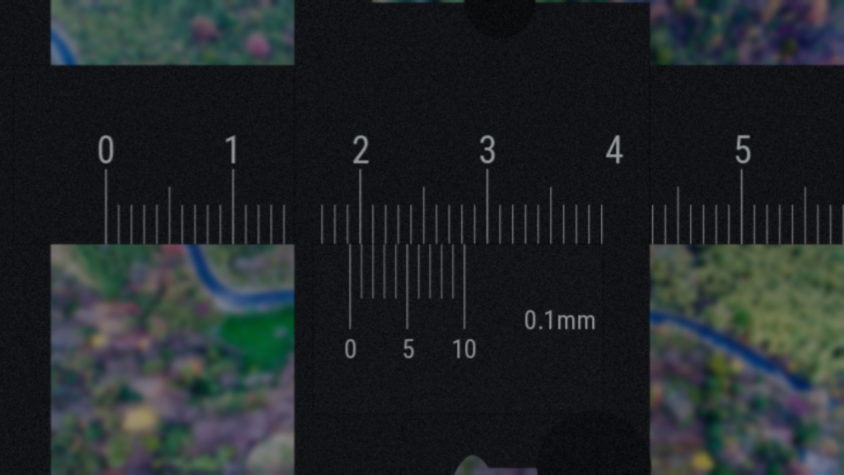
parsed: 19.2 mm
